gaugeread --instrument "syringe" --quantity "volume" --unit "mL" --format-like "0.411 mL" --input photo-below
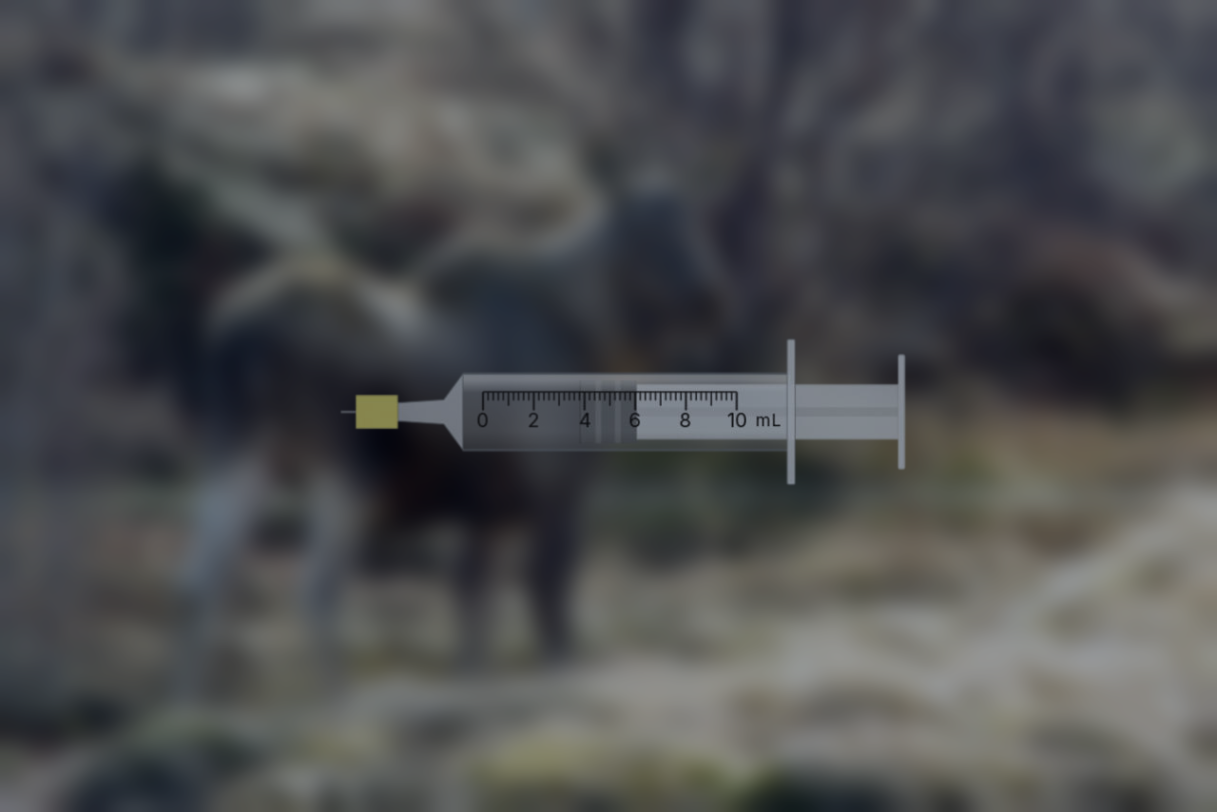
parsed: 3.8 mL
